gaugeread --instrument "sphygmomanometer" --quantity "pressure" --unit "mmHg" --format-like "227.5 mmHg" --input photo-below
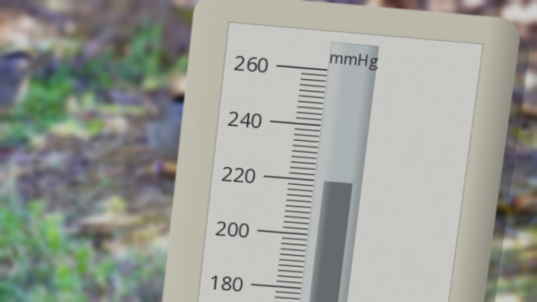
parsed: 220 mmHg
